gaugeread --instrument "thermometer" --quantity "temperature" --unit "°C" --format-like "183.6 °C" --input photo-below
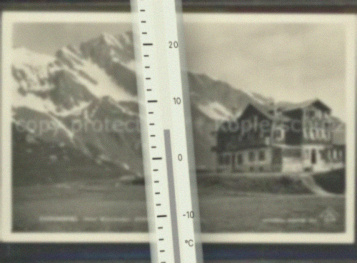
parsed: 5 °C
